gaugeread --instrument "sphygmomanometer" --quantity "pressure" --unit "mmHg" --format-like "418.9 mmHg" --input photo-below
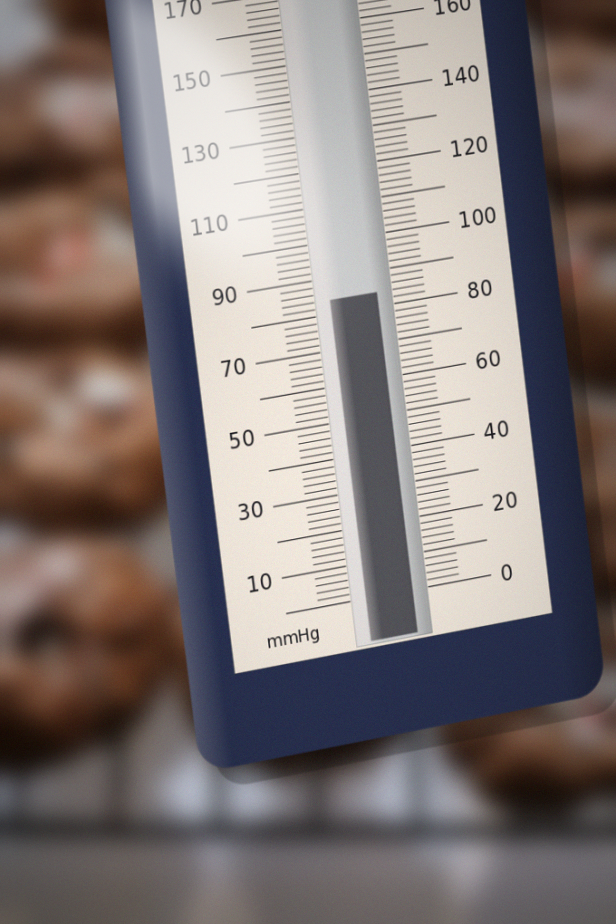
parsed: 84 mmHg
